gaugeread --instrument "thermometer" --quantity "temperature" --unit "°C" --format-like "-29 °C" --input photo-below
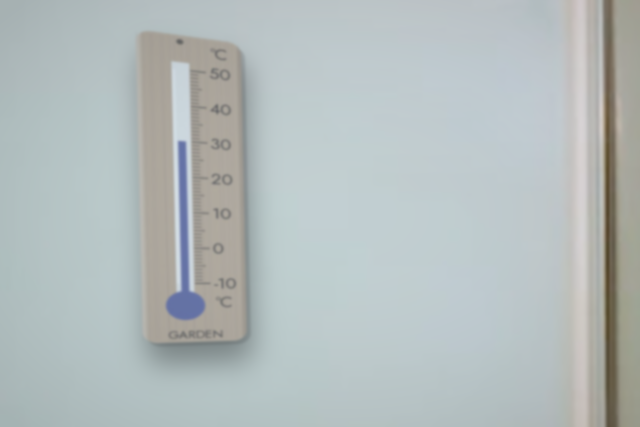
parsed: 30 °C
